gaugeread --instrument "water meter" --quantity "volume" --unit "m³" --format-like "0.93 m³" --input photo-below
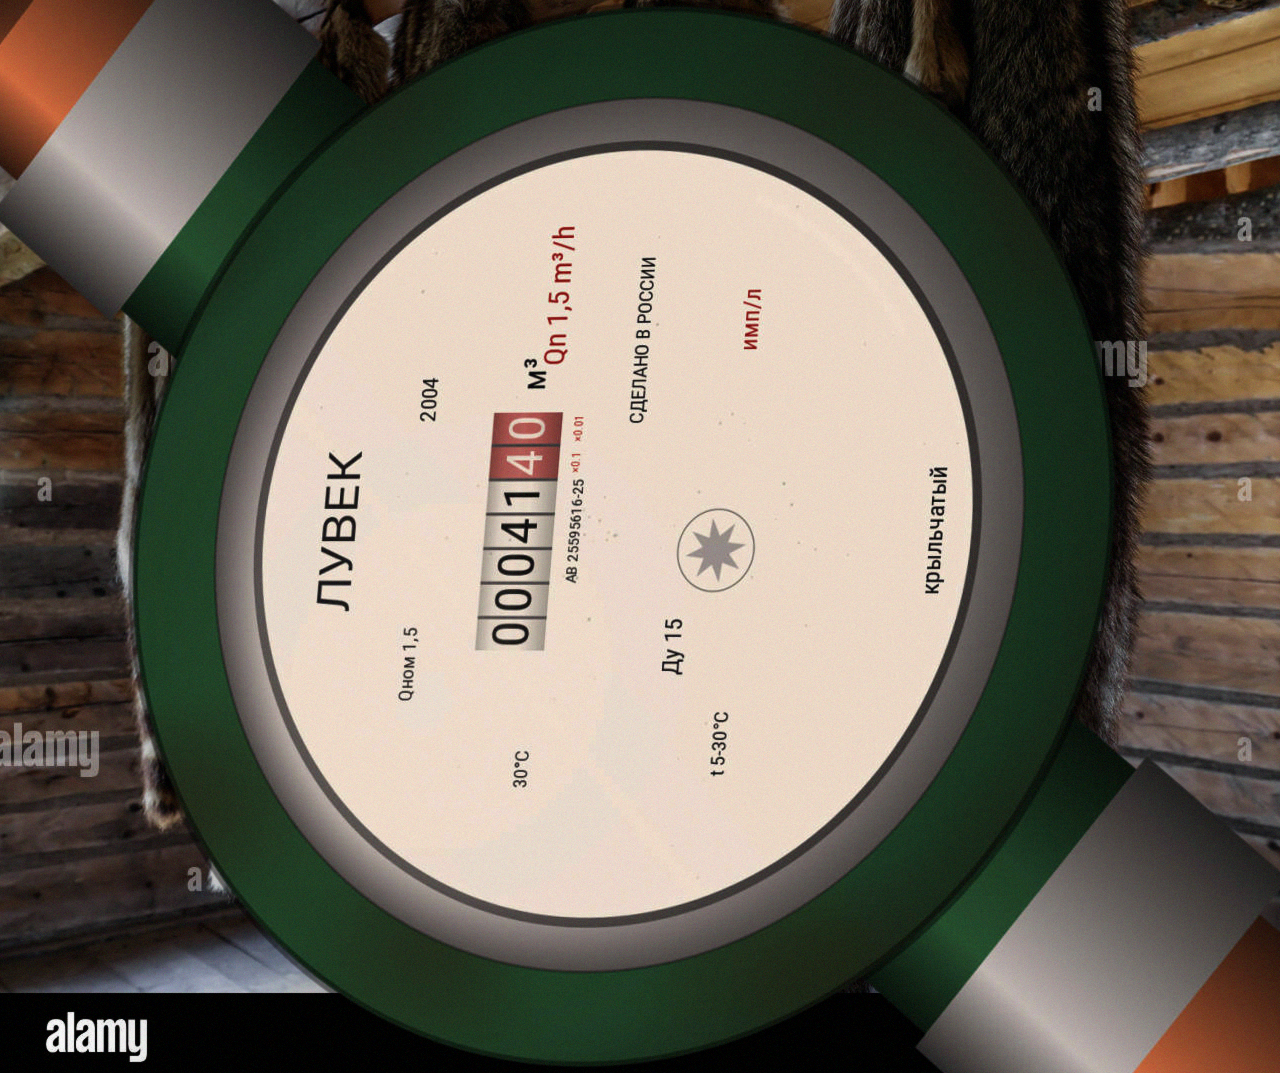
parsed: 41.40 m³
